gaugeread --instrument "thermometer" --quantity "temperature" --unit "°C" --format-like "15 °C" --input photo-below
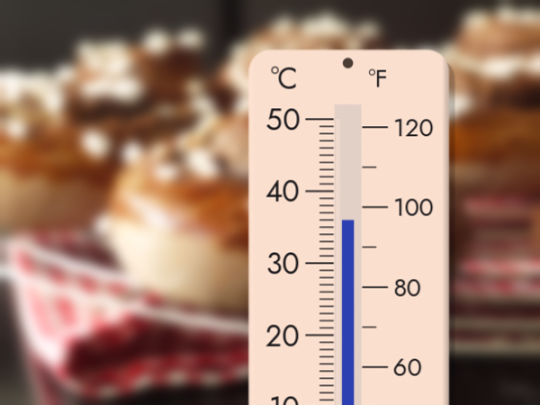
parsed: 36 °C
